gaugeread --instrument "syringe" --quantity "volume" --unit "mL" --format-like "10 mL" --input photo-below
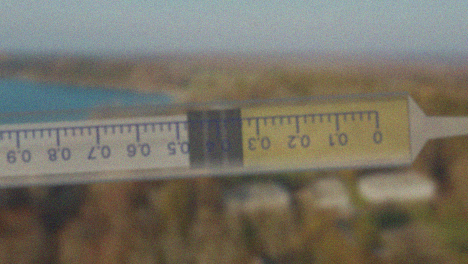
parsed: 0.34 mL
